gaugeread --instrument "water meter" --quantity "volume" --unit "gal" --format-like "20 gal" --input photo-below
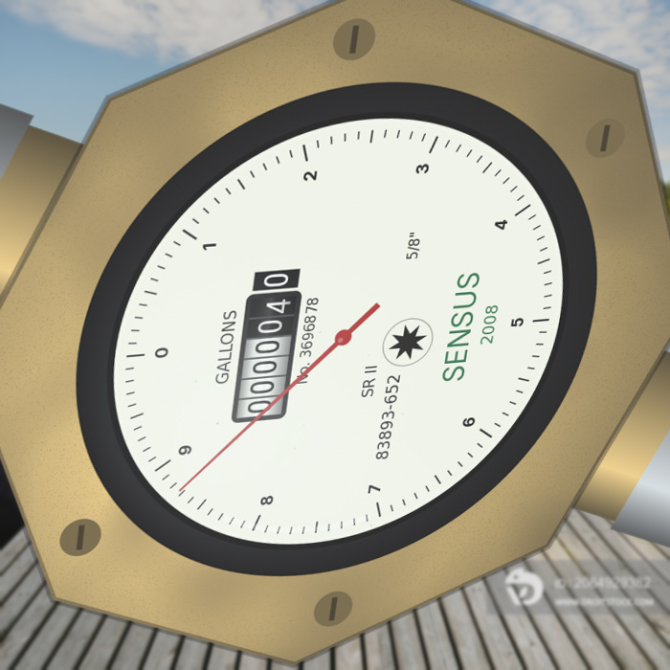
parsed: 38.7 gal
